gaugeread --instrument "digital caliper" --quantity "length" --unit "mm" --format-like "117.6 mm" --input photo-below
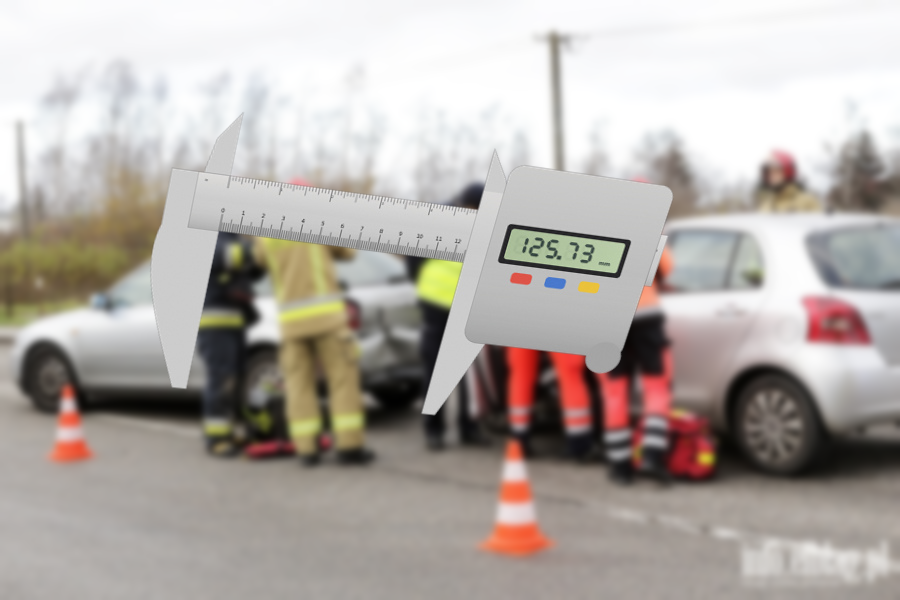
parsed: 125.73 mm
